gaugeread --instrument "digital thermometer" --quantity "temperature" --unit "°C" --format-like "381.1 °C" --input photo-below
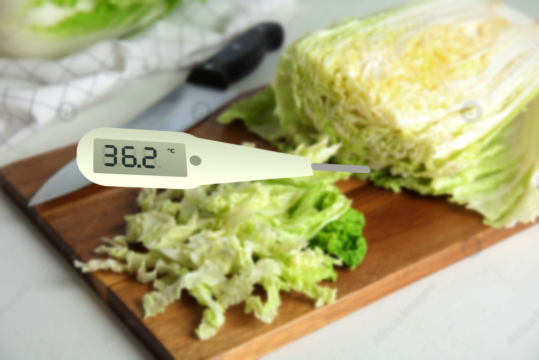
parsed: 36.2 °C
